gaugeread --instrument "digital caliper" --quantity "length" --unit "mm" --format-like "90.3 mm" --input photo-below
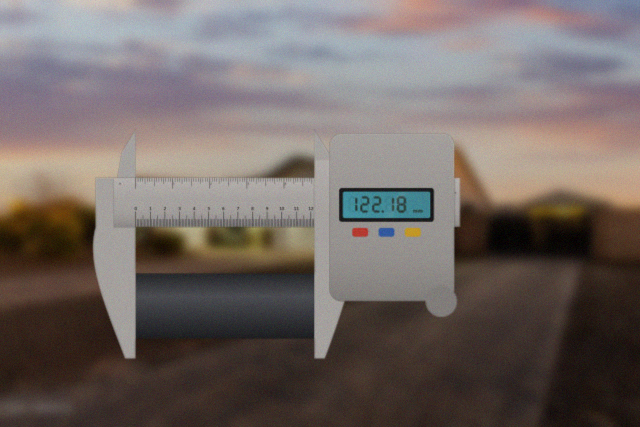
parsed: 122.18 mm
